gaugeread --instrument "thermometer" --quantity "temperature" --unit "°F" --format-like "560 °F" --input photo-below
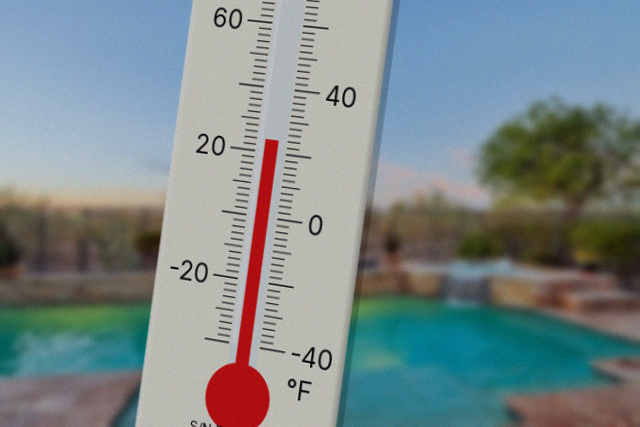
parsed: 24 °F
